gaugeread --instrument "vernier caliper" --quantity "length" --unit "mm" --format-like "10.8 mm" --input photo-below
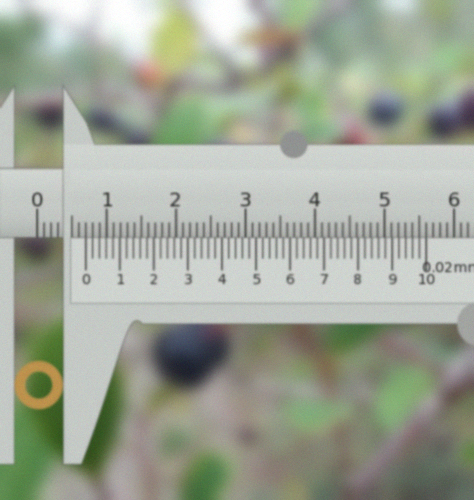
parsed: 7.0 mm
